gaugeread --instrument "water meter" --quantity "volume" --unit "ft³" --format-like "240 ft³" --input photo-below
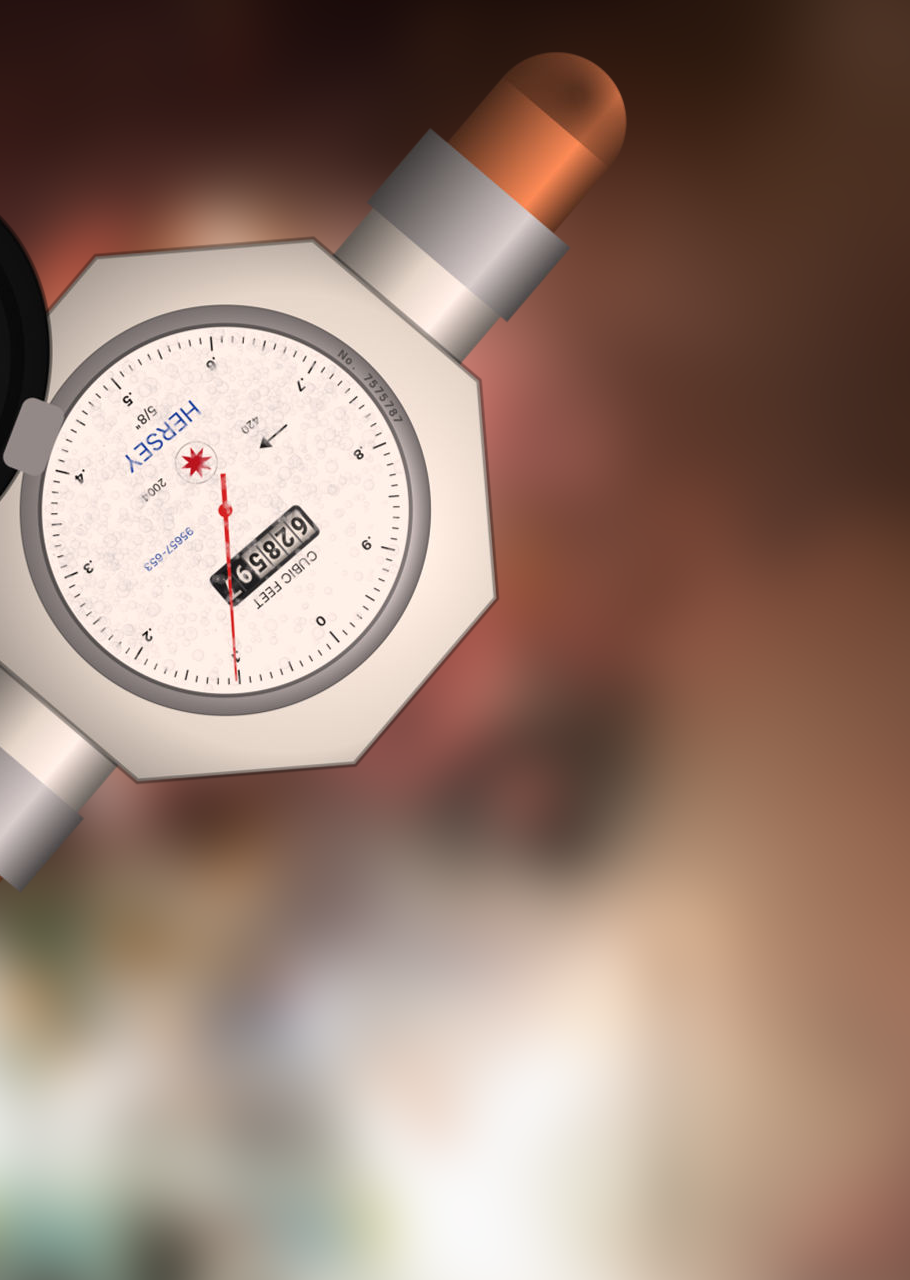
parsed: 628597.10 ft³
